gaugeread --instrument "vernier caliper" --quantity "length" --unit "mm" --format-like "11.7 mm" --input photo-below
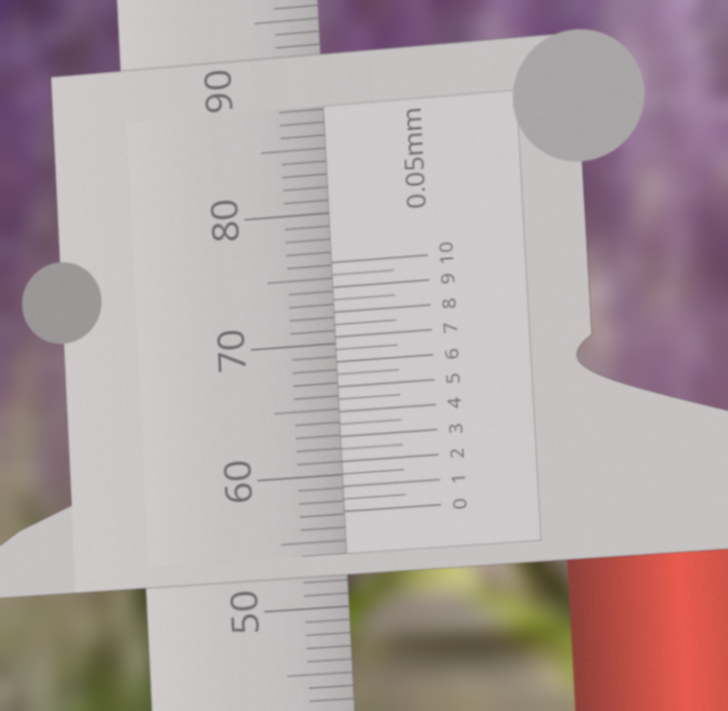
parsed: 57.2 mm
